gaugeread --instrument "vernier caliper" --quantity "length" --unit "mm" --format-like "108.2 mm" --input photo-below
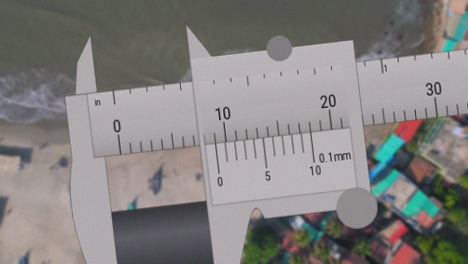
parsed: 9.0 mm
